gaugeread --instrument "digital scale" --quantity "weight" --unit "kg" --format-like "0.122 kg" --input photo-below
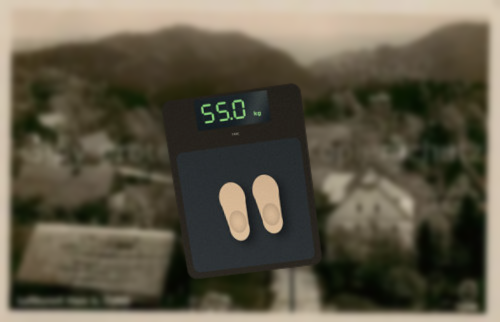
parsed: 55.0 kg
